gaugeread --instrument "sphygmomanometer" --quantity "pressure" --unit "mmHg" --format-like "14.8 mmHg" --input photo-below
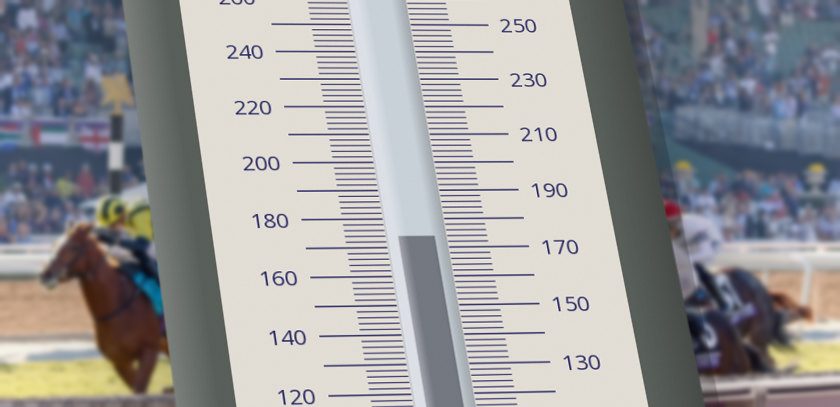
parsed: 174 mmHg
